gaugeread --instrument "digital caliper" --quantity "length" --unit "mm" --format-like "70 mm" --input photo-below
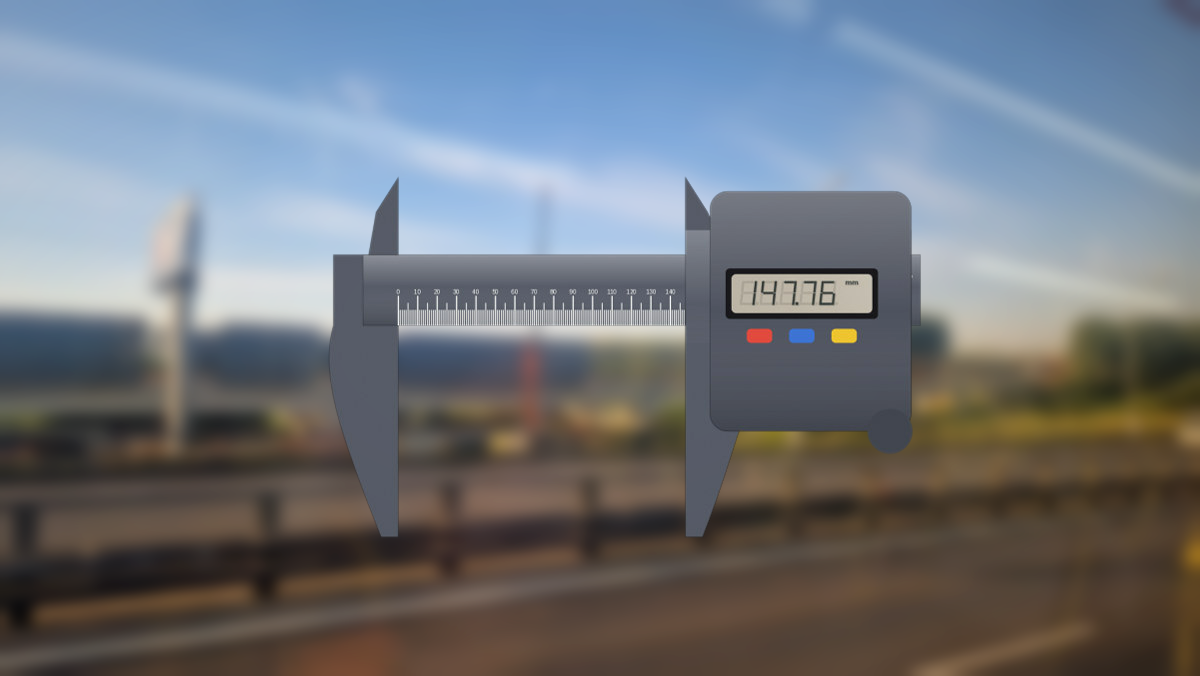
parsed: 147.76 mm
